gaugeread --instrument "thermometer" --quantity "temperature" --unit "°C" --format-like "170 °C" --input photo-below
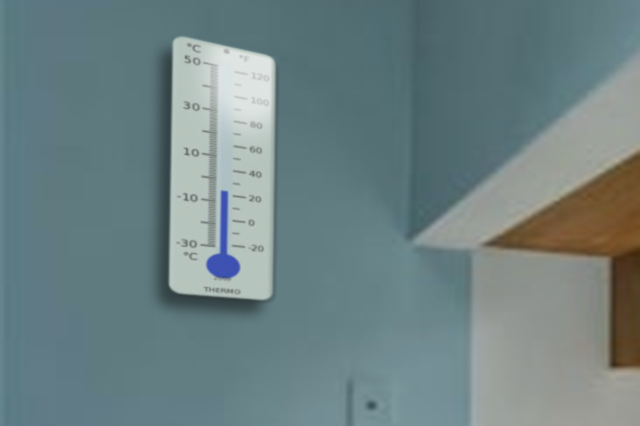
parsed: -5 °C
